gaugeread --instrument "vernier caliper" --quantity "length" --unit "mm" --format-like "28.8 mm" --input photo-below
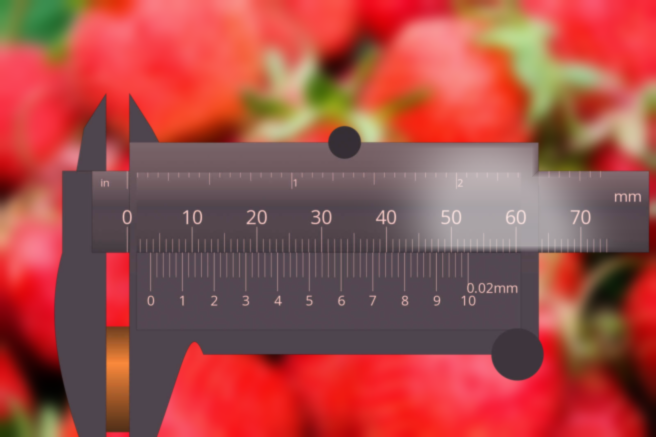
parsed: 3.6 mm
